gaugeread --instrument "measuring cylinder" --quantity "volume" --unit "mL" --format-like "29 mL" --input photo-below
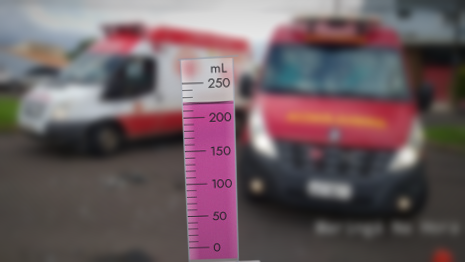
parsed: 220 mL
